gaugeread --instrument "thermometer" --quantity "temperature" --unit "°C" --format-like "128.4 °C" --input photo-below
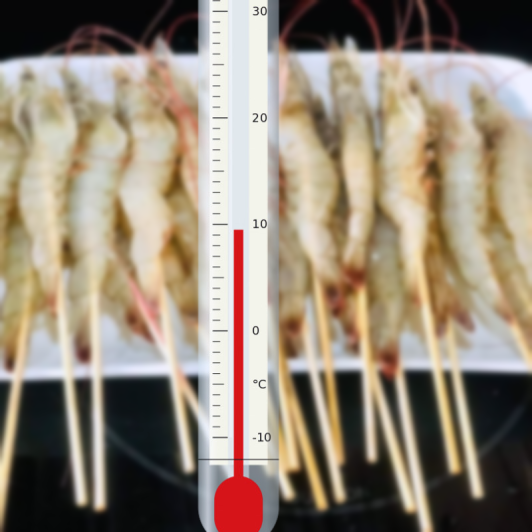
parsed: 9.5 °C
